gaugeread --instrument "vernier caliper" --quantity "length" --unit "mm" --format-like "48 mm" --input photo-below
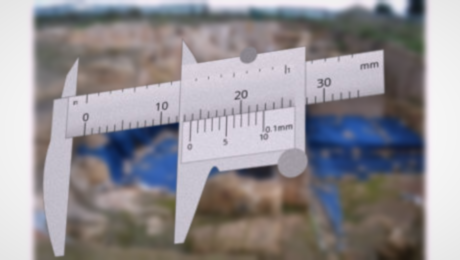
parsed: 13.8 mm
